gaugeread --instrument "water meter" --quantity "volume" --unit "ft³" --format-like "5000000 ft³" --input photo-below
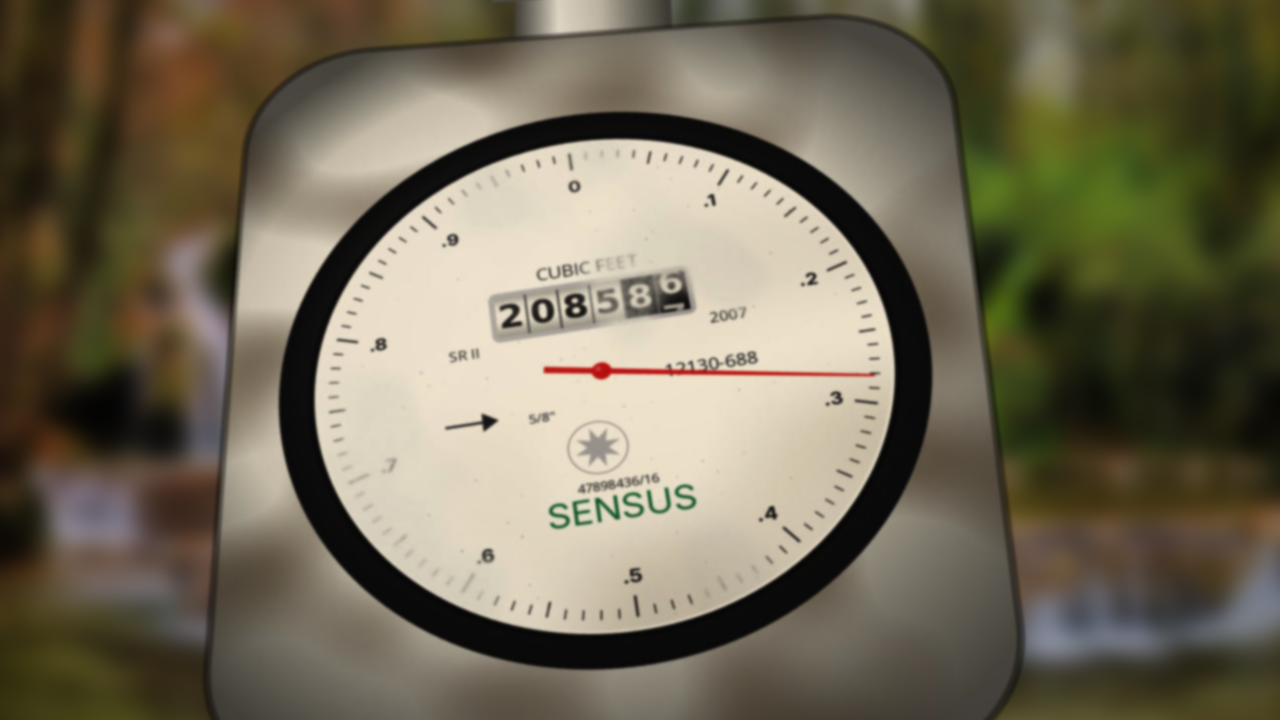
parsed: 208586.28 ft³
